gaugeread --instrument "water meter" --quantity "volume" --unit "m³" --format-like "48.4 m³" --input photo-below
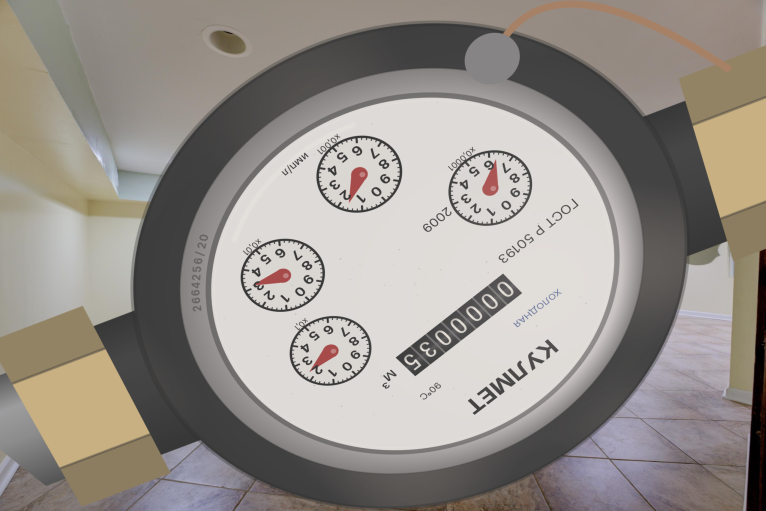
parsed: 35.2316 m³
